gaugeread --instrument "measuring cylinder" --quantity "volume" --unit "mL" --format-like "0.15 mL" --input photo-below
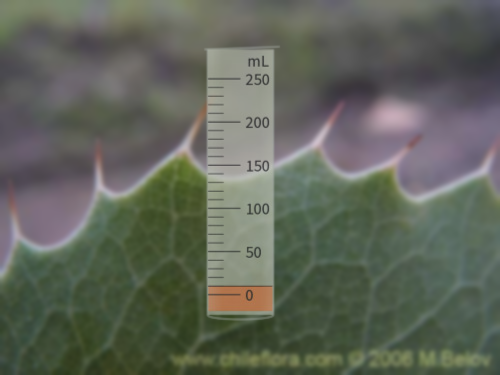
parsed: 10 mL
